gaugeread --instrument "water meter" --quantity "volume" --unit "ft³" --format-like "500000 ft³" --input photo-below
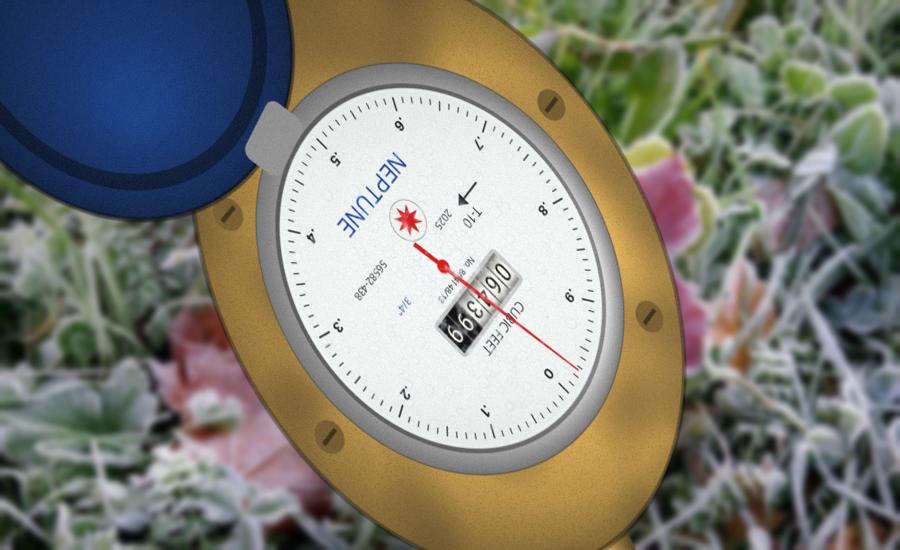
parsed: 64398.97 ft³
